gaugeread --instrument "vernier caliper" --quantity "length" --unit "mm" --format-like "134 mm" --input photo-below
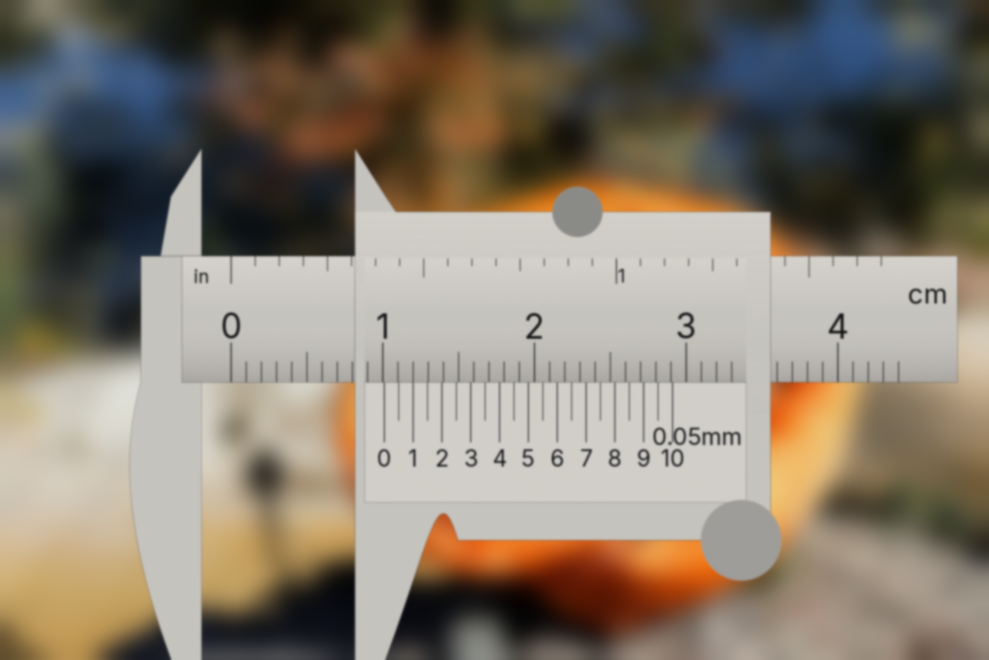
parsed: 10.1 mm
